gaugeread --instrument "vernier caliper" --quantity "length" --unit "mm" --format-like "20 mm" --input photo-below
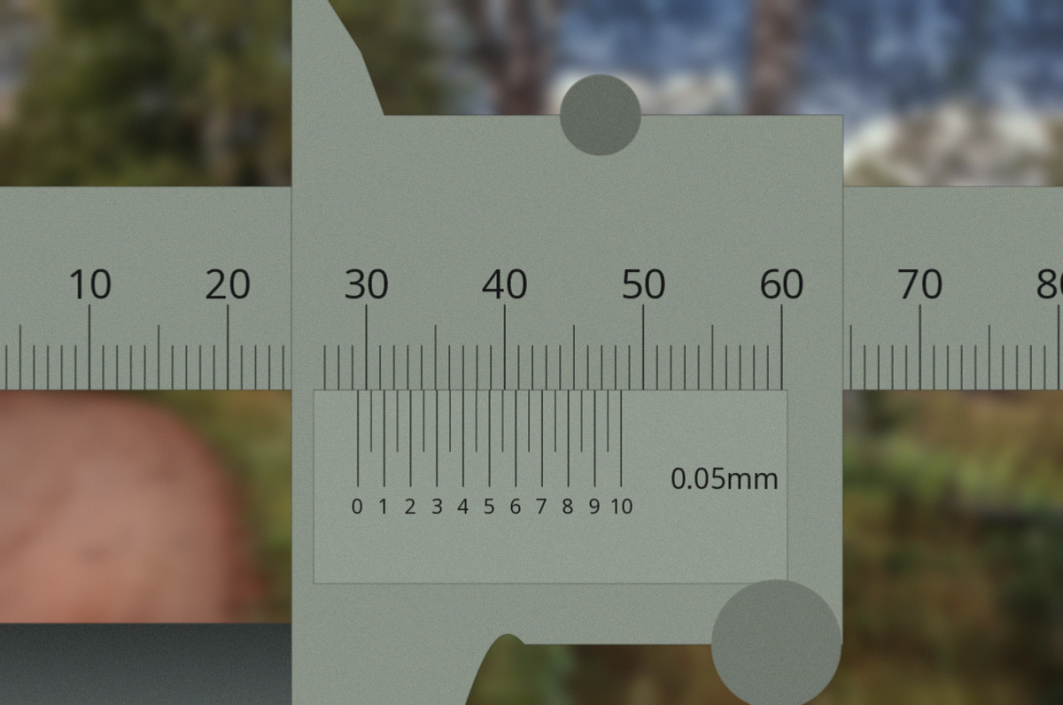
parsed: 29.4 mm
